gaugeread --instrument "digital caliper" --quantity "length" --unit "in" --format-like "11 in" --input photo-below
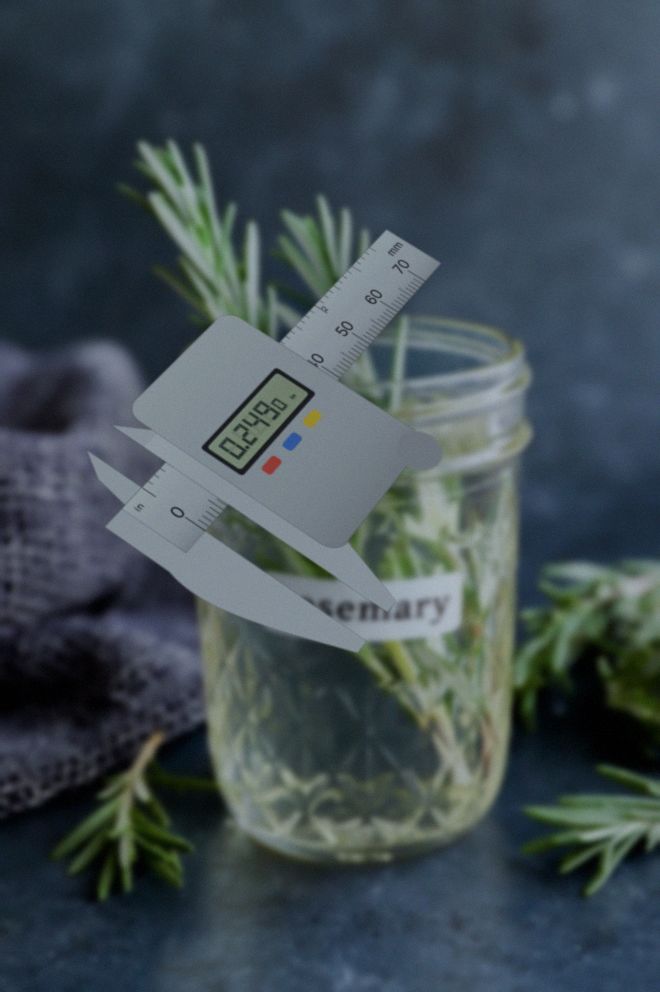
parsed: 0.2490 in
